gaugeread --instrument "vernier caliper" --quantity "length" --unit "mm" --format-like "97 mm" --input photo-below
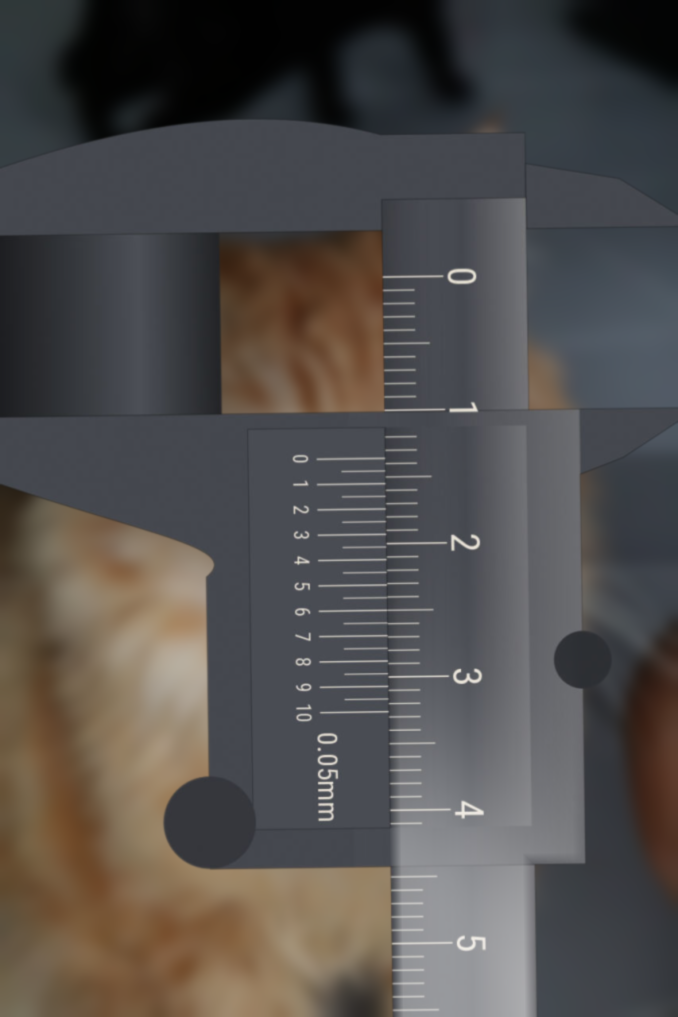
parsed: 13.6 mm
